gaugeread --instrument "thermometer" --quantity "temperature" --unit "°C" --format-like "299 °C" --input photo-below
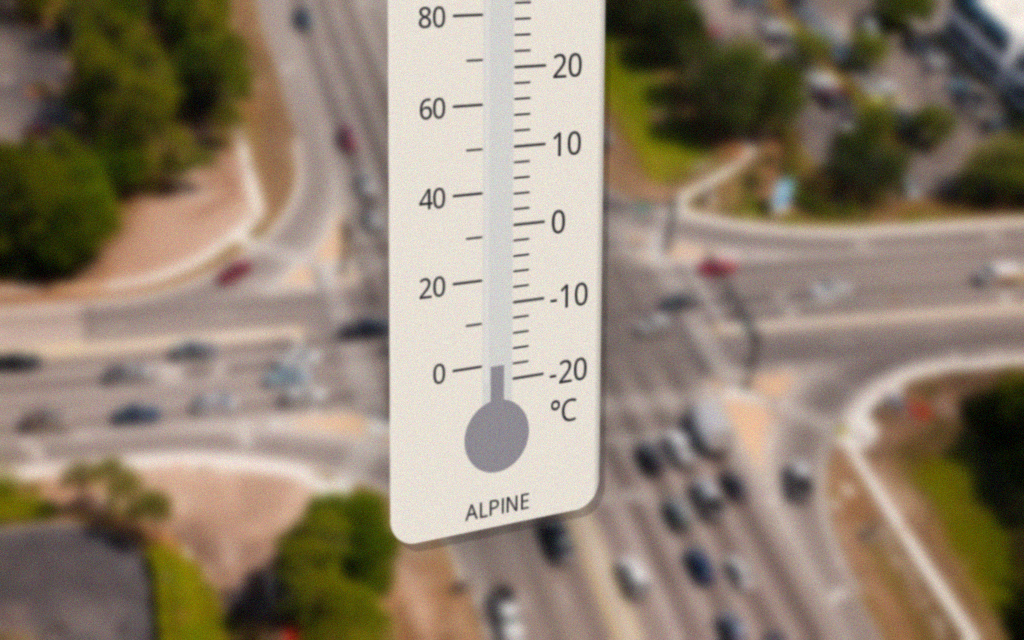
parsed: -18 °C
